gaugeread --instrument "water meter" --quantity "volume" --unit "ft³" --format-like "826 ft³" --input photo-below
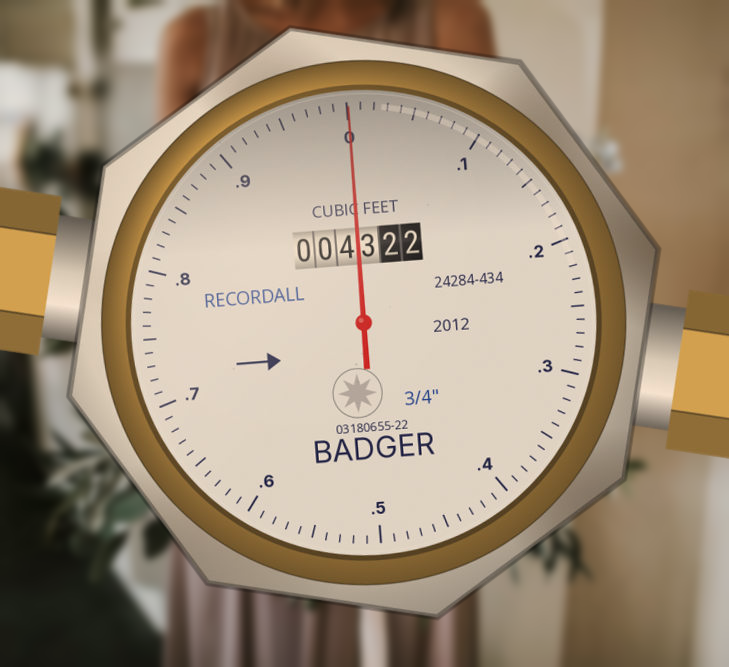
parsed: 4322.00 ft³
